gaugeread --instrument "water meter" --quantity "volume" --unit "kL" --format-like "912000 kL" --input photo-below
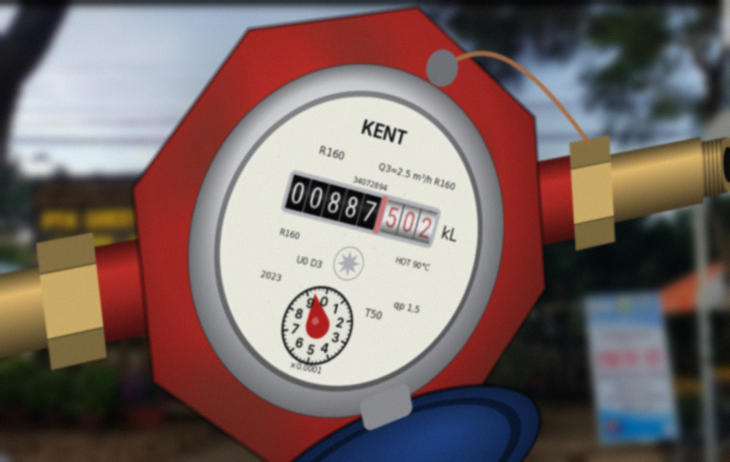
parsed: 887.5019 kL
